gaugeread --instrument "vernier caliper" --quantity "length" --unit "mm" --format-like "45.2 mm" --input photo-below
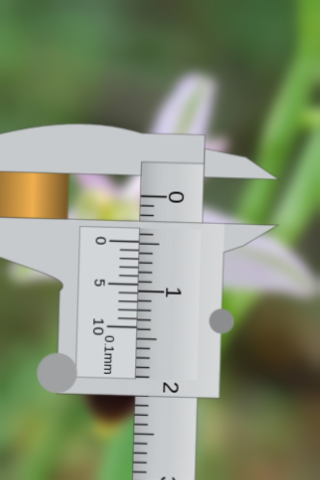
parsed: 4.8 mm
